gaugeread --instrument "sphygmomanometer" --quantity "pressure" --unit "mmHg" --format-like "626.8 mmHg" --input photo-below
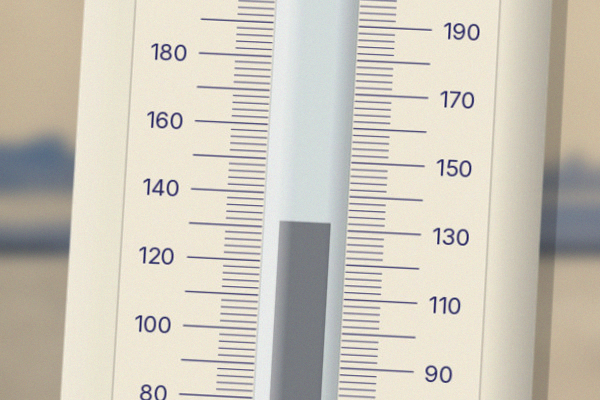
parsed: 132 mmHg
